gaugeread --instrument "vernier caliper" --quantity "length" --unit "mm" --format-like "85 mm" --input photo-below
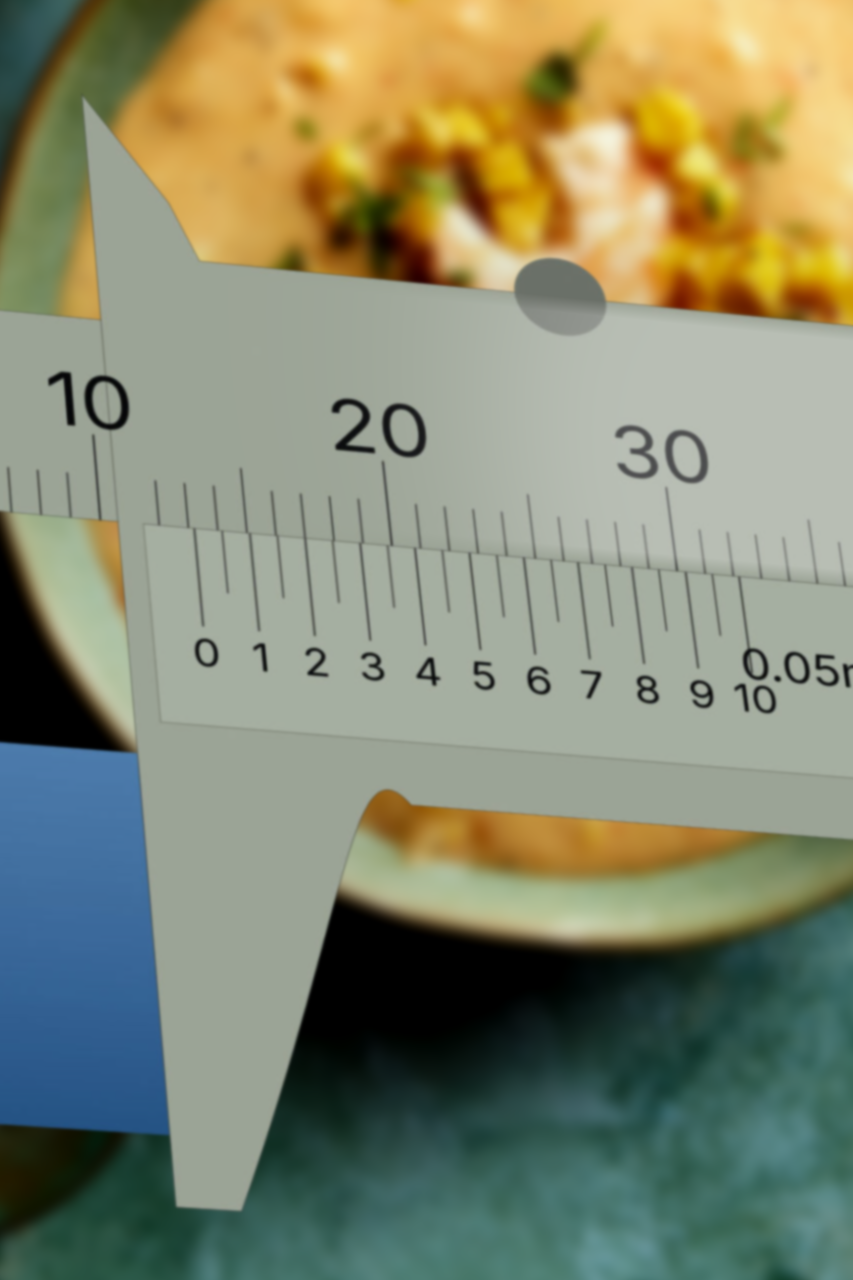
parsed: 13.2 mm
